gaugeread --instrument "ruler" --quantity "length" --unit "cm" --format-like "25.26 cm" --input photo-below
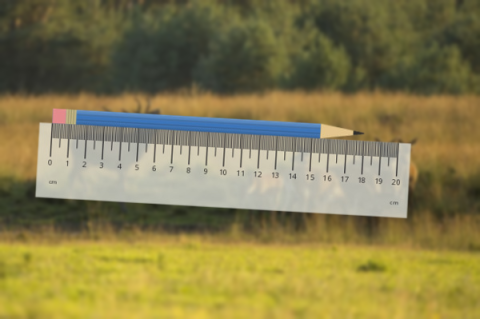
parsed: 18 cm
